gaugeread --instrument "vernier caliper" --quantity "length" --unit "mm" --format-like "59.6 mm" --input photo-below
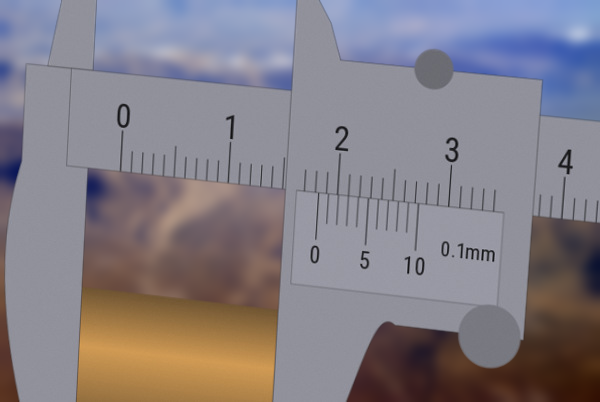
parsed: 18.3 mm
